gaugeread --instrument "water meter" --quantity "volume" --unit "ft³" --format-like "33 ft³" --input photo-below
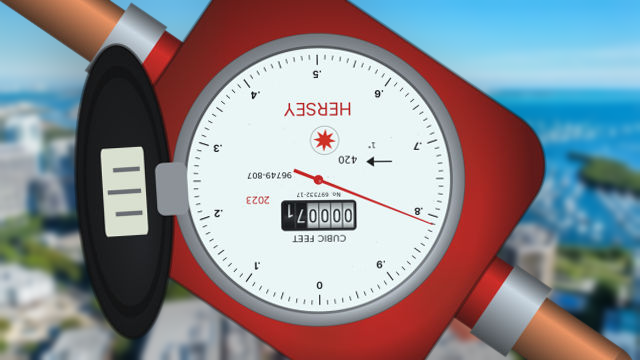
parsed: 70.81 ft³
